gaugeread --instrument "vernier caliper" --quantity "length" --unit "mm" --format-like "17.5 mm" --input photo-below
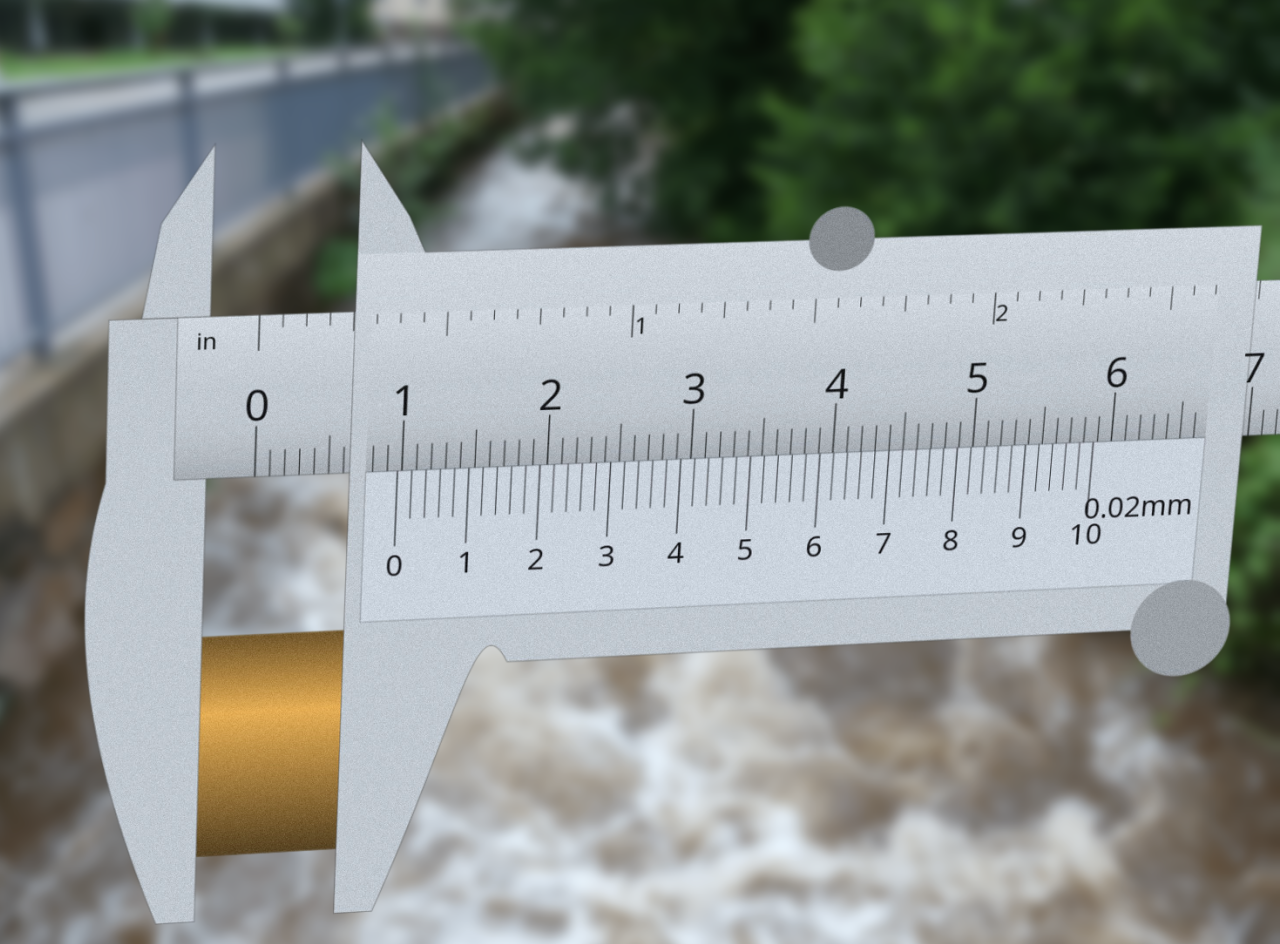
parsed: 9.7 mm
